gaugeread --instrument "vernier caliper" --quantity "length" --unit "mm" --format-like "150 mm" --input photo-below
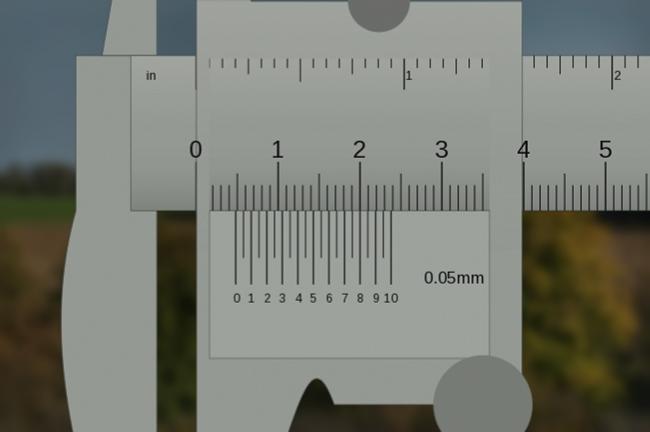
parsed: 4.8 mm
